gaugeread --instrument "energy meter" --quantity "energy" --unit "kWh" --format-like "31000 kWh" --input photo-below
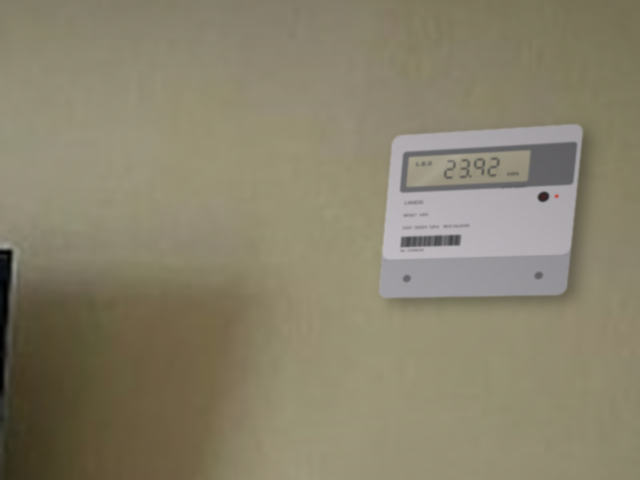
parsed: 23.92 kWh
